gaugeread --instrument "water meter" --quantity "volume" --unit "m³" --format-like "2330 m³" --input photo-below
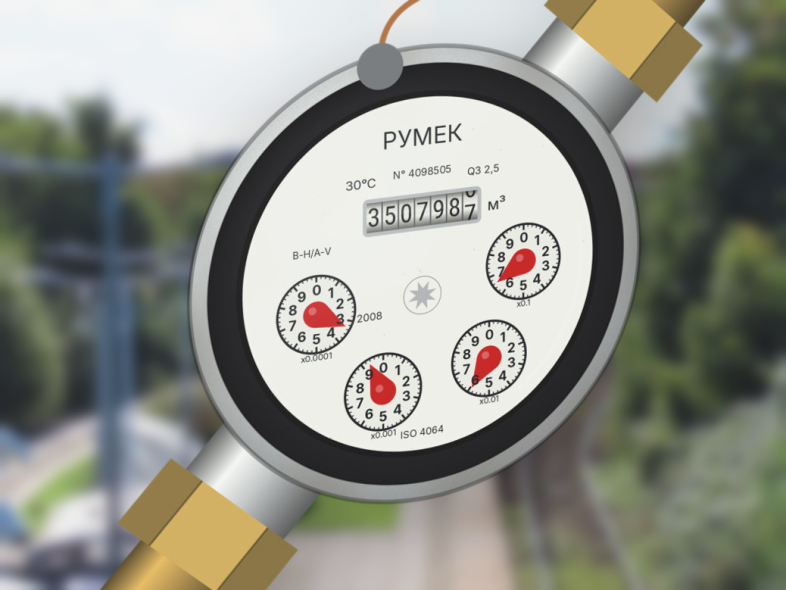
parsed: 3507986.6593 m³
